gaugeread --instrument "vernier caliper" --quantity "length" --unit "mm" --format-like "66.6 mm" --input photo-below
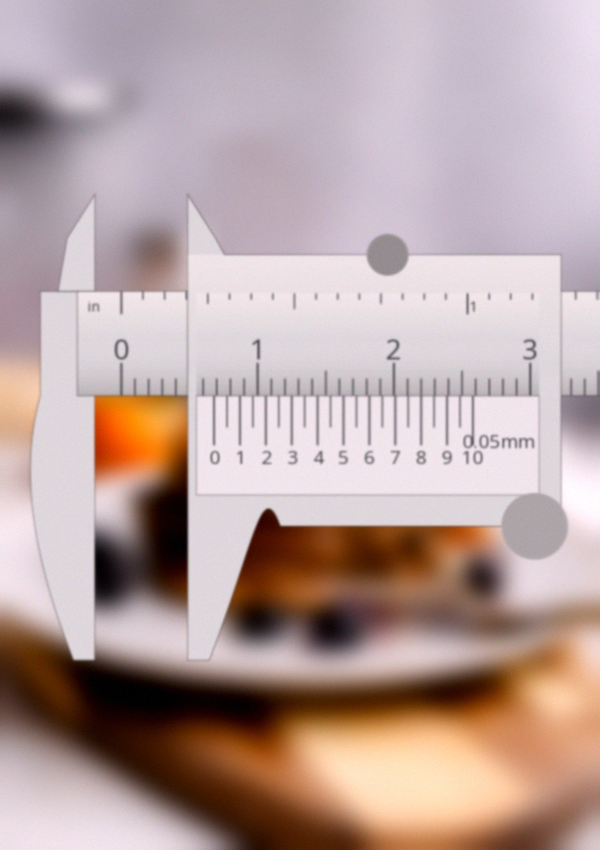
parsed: 6.8 mm
